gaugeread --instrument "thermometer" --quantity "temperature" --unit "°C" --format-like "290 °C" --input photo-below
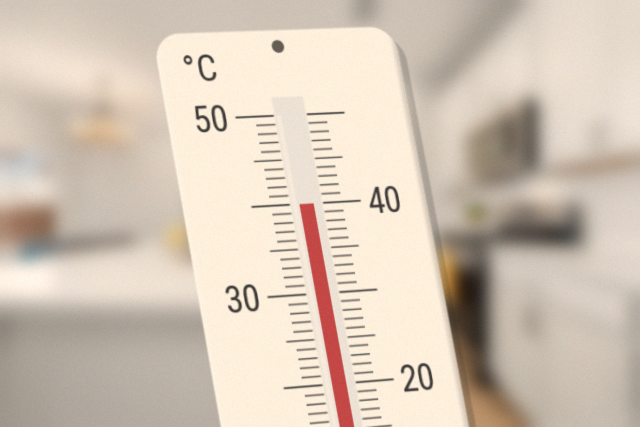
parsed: 40 °C
